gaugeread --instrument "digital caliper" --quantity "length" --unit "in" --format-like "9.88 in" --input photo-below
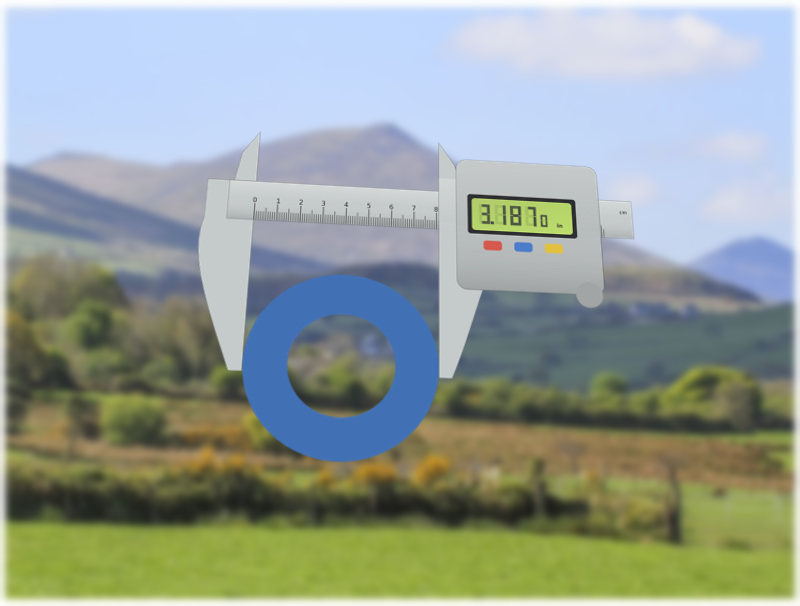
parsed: 3.1870 in
